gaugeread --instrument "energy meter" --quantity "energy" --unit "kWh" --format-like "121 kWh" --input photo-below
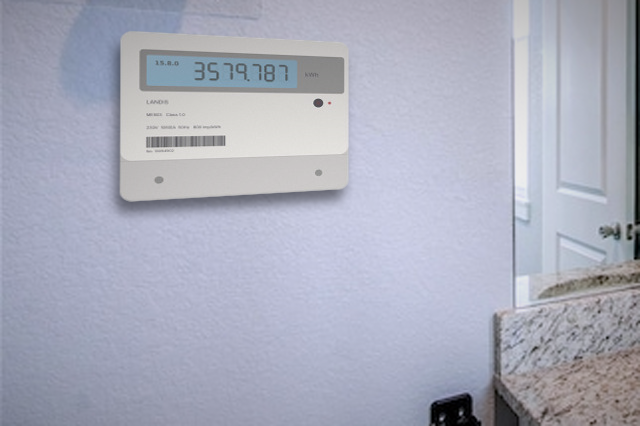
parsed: 3579.787 kWh
